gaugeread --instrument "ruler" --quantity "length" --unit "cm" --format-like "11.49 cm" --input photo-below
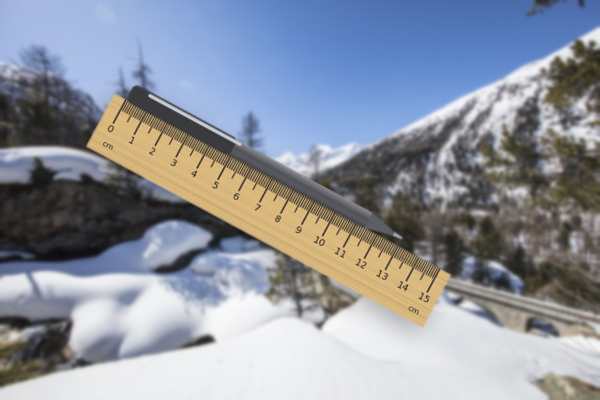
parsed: 13 cm
